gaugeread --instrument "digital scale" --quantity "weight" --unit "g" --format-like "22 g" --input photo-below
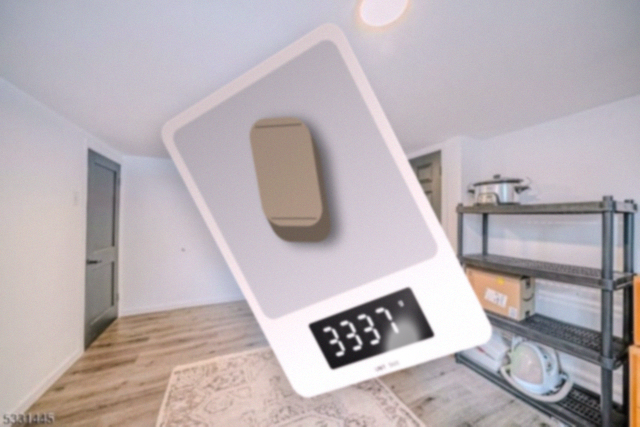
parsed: 3337 g
